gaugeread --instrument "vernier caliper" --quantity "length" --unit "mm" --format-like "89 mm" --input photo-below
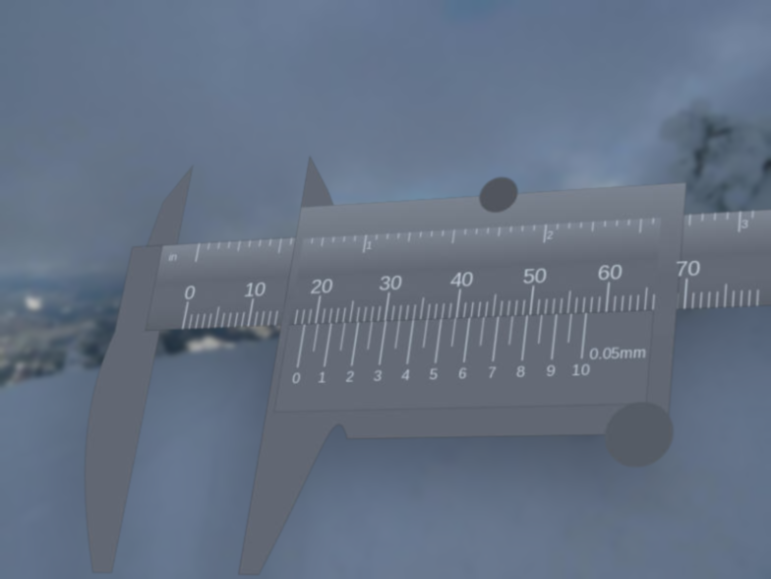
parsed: 18.4 mm
